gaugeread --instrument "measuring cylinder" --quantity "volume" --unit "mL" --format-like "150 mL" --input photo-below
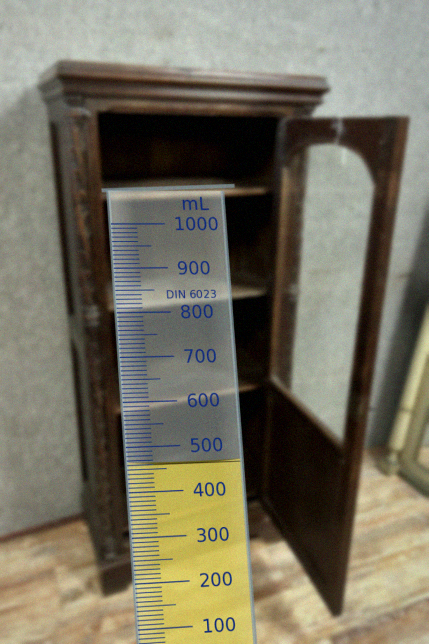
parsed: 460 mL
